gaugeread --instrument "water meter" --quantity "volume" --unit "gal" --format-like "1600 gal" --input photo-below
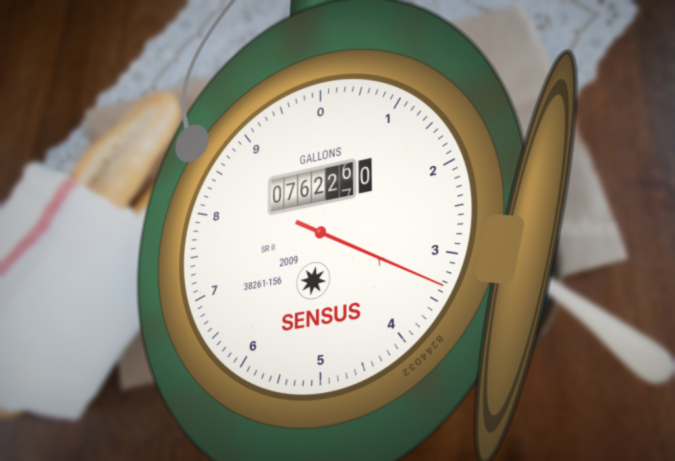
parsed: 762263.3 gal
